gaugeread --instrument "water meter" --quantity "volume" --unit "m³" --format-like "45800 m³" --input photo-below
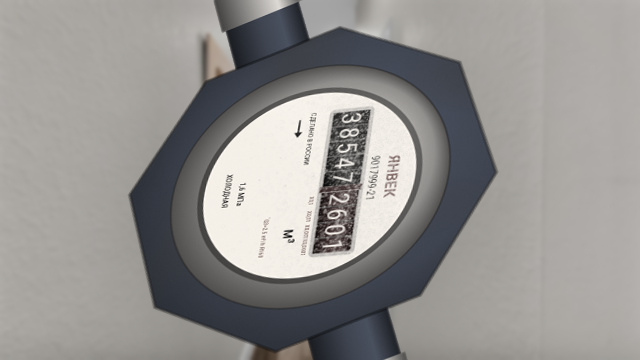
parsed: 38547.2601 m³
